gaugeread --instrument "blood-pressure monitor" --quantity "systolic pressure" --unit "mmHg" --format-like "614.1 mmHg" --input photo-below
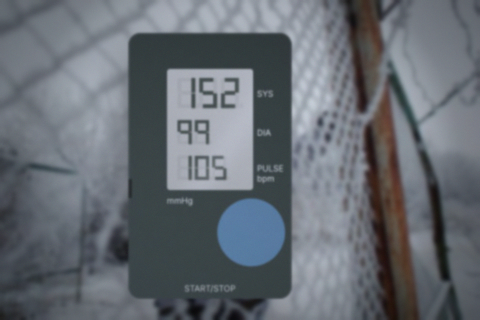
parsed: 152 mmHg
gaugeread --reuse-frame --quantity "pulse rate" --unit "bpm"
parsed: 105 bpm
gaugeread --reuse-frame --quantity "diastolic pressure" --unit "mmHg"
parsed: 99 mmHg
